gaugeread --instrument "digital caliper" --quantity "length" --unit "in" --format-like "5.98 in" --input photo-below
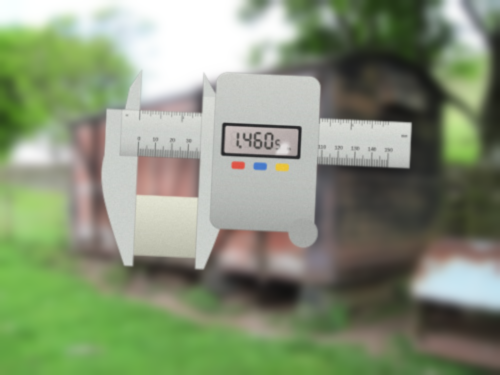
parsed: 1.4605 in
